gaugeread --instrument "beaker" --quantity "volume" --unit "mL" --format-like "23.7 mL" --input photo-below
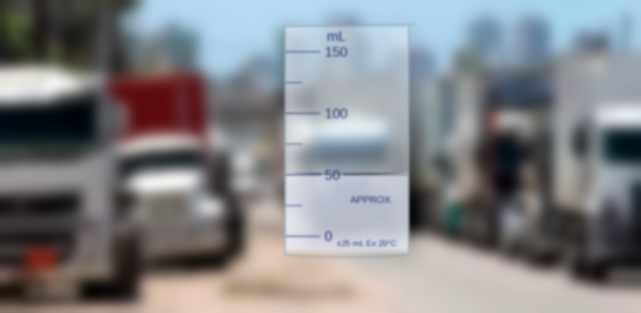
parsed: 50 mL
